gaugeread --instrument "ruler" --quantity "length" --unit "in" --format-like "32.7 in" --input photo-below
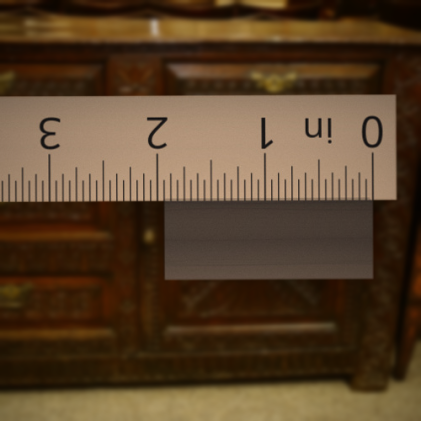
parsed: 1.9375 in
